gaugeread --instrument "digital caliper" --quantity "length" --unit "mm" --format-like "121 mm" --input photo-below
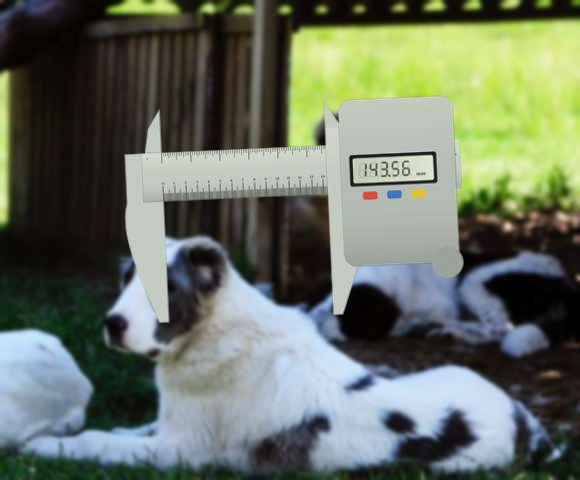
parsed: 143.56 mm
